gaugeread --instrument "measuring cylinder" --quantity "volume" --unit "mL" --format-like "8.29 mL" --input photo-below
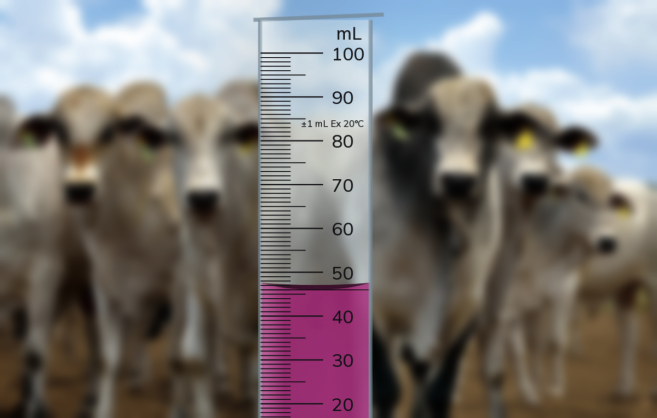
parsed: 46 mL
